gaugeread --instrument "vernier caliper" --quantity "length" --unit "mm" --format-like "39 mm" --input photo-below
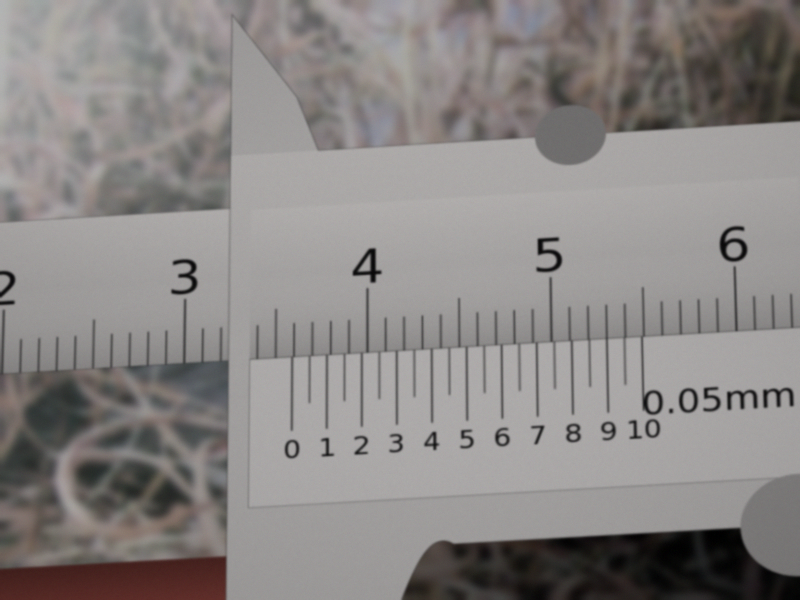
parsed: 35.9 mm
